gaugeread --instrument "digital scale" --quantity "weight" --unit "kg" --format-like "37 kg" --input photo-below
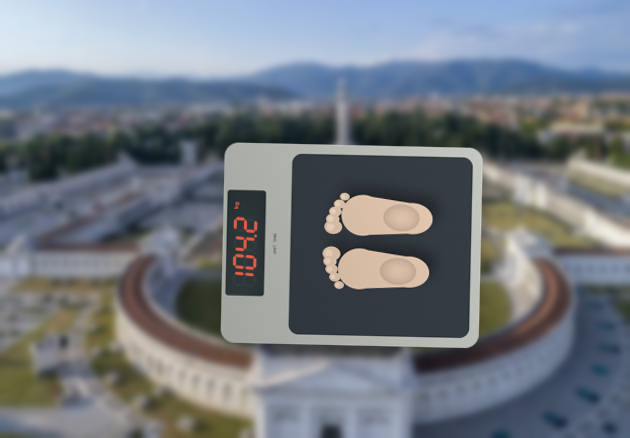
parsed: 104.2 kg
